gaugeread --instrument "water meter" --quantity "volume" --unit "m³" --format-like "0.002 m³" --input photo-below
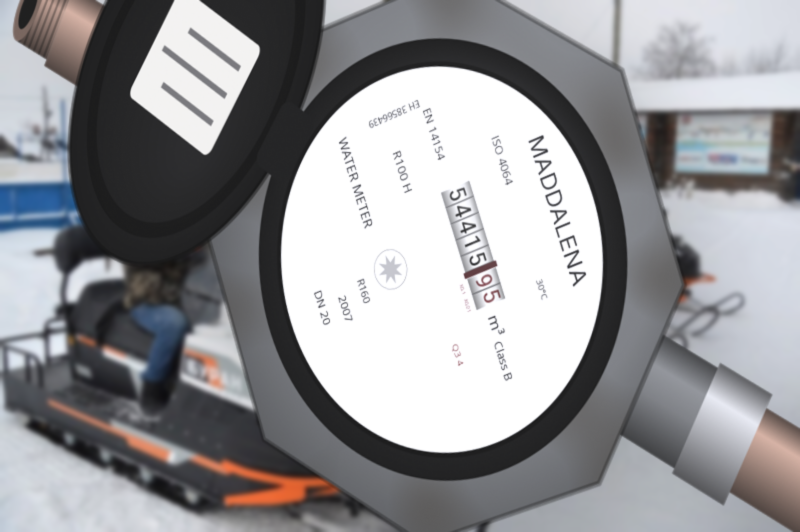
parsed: 54415.95 m³
